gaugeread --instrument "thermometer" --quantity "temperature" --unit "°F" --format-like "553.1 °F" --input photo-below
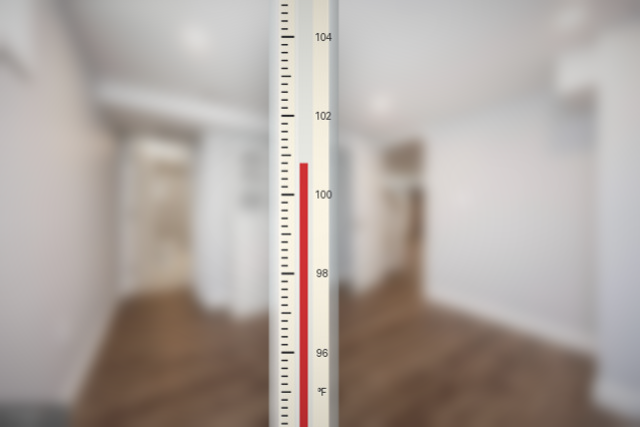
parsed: 100.8 °F
